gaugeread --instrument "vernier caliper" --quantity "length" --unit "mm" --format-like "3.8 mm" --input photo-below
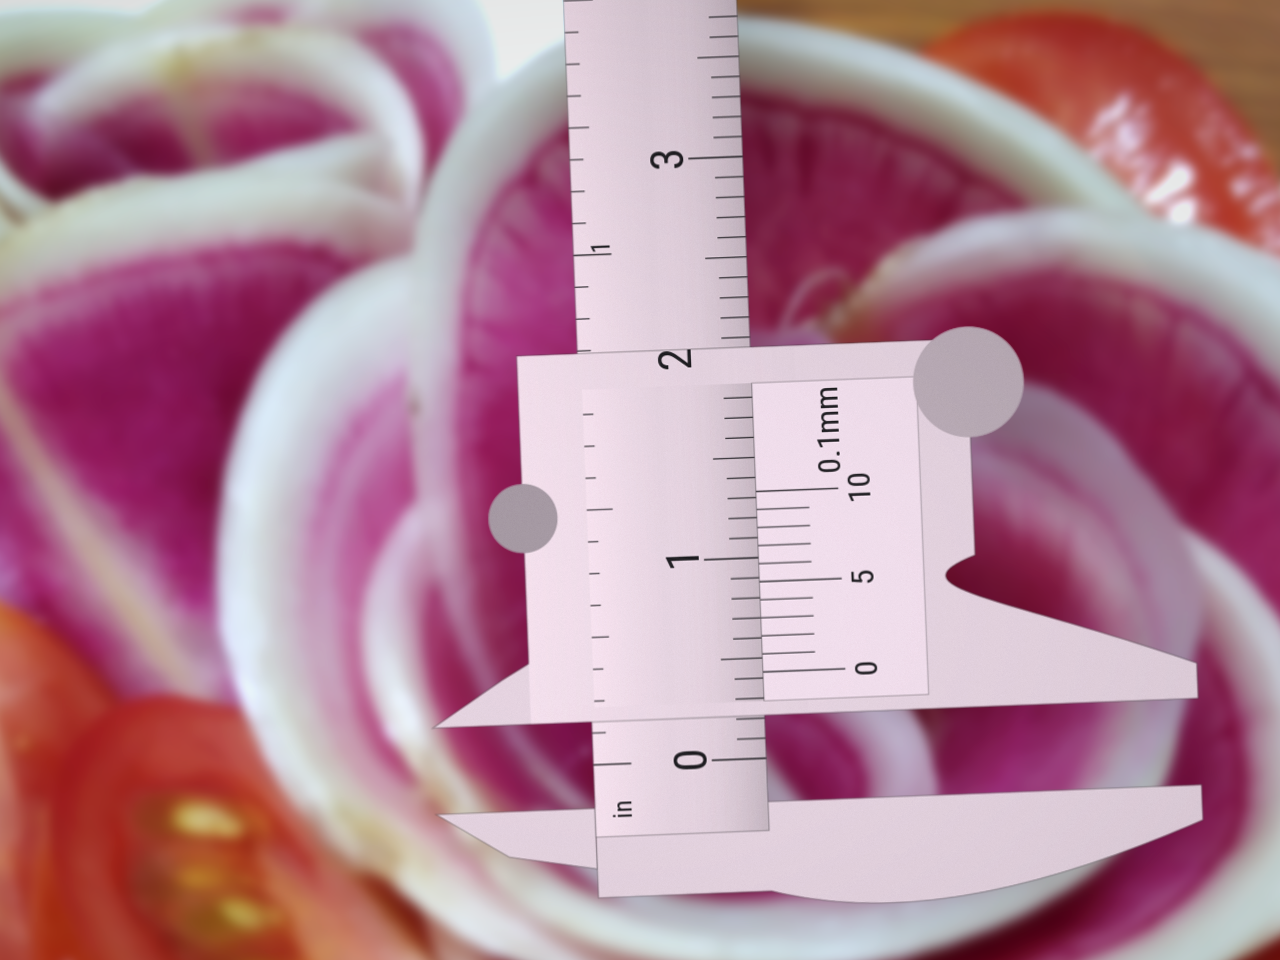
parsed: 4.3 mm
